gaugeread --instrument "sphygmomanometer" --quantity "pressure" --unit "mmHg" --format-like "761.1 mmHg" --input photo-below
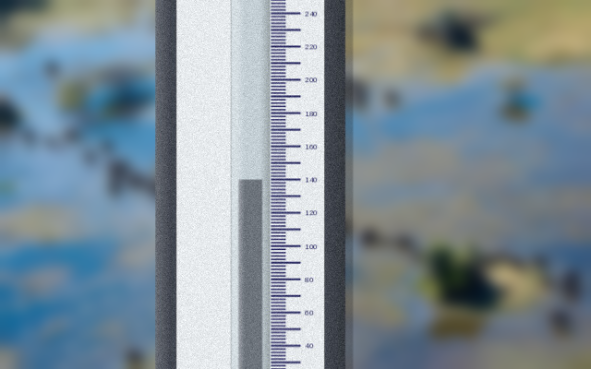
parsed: 140 mmHg
